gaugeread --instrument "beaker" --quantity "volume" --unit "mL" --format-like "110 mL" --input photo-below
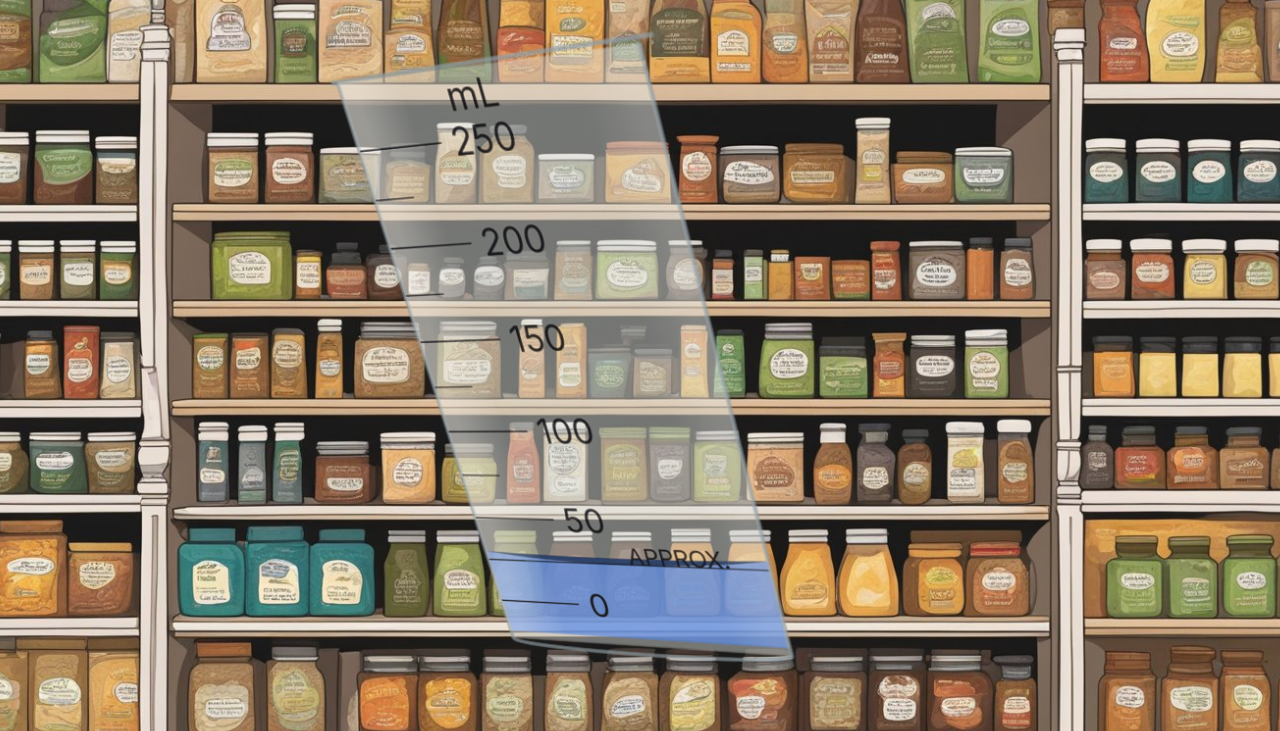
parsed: 25 mL
